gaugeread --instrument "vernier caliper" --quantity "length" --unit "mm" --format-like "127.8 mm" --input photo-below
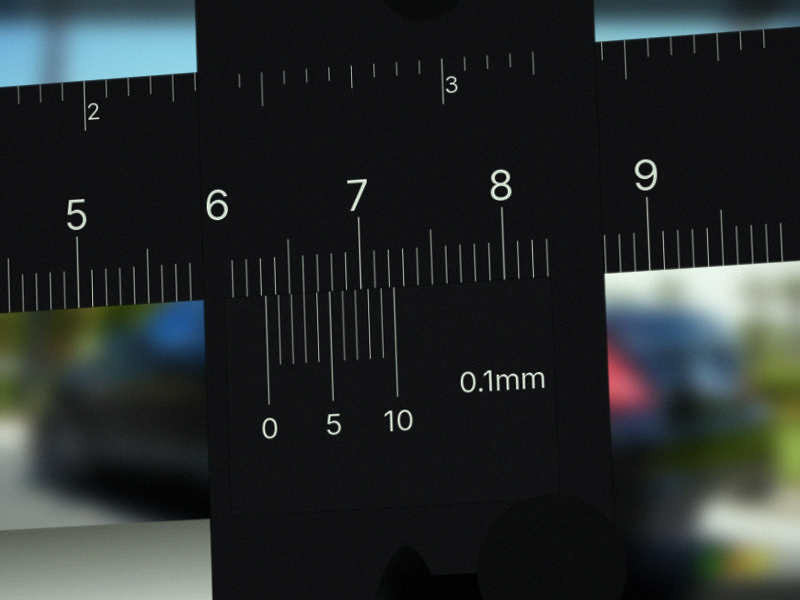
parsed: 63.3 mm
